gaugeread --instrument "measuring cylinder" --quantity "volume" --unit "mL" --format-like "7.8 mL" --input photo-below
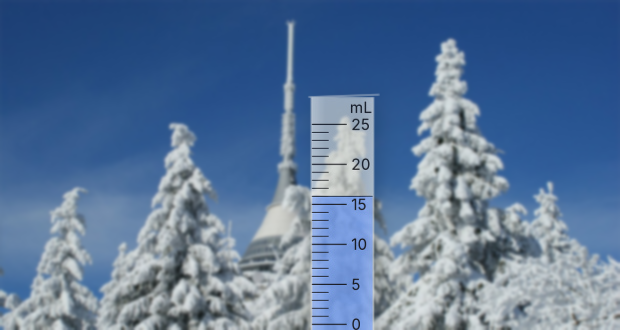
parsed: 16 mL
